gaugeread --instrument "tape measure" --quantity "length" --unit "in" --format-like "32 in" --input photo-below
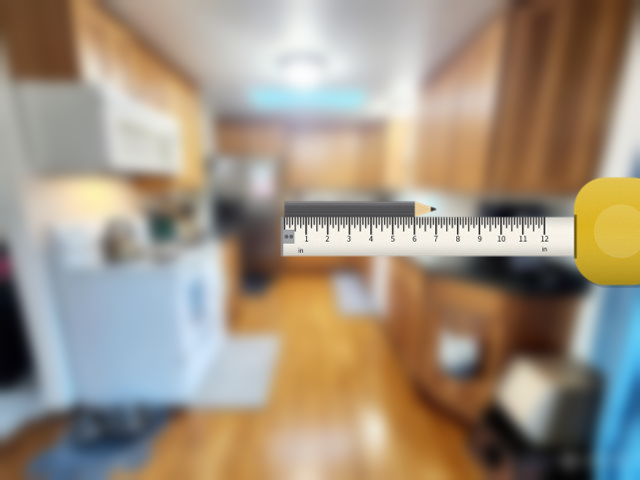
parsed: 7 in
